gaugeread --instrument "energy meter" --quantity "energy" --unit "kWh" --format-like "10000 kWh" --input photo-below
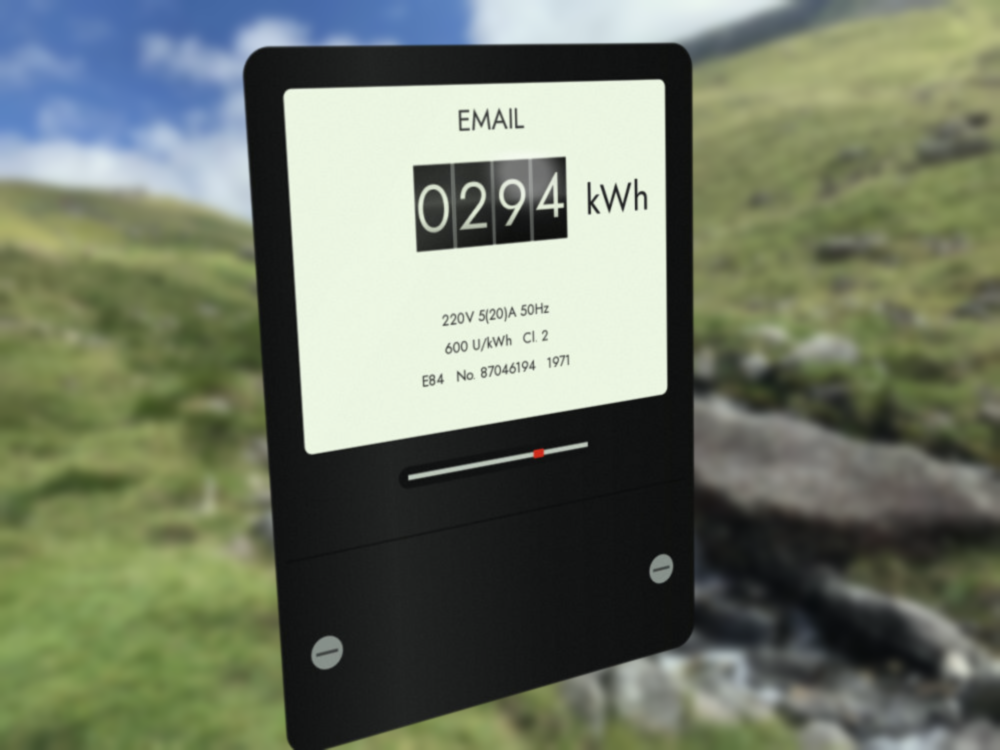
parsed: 294 kWh
